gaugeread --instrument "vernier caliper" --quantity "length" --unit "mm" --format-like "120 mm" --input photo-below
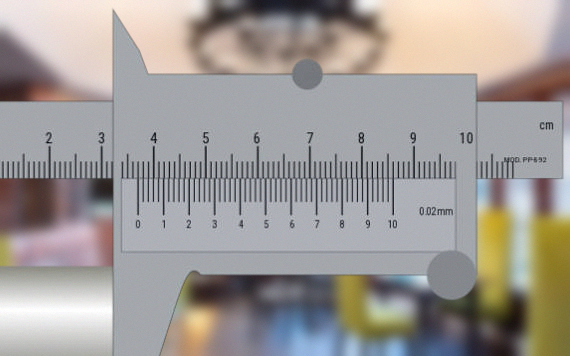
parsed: 37.0 mm
